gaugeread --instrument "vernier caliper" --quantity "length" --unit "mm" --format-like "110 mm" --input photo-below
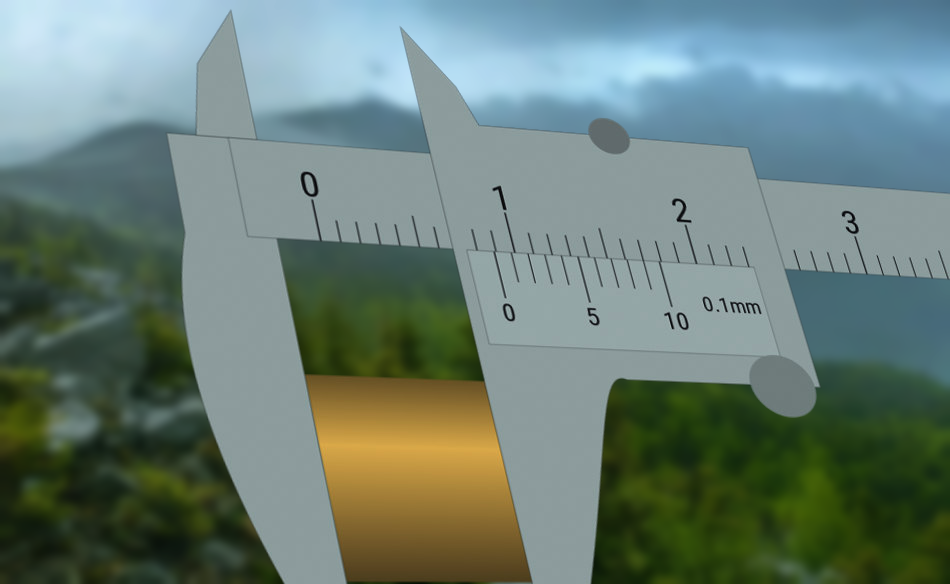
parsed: 8.9 mm
